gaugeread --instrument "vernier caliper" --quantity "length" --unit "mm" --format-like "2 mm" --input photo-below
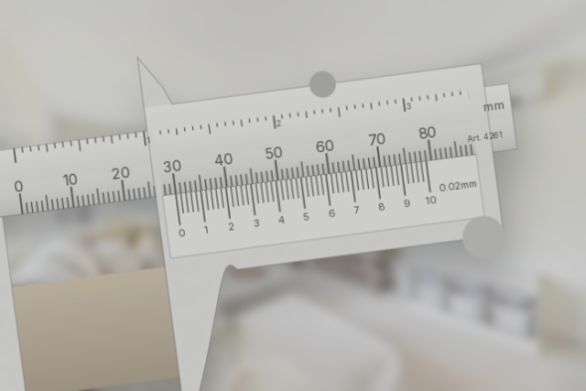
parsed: 30.0 mm
